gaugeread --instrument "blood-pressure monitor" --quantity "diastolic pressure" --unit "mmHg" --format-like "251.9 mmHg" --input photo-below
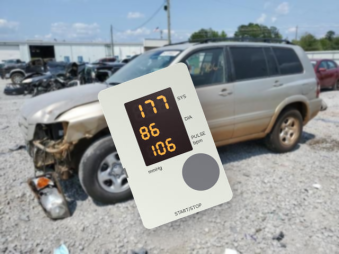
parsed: 86 mmHg
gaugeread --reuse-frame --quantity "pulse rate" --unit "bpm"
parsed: 106 bpm
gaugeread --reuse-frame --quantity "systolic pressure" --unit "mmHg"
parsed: 177 mmHg
